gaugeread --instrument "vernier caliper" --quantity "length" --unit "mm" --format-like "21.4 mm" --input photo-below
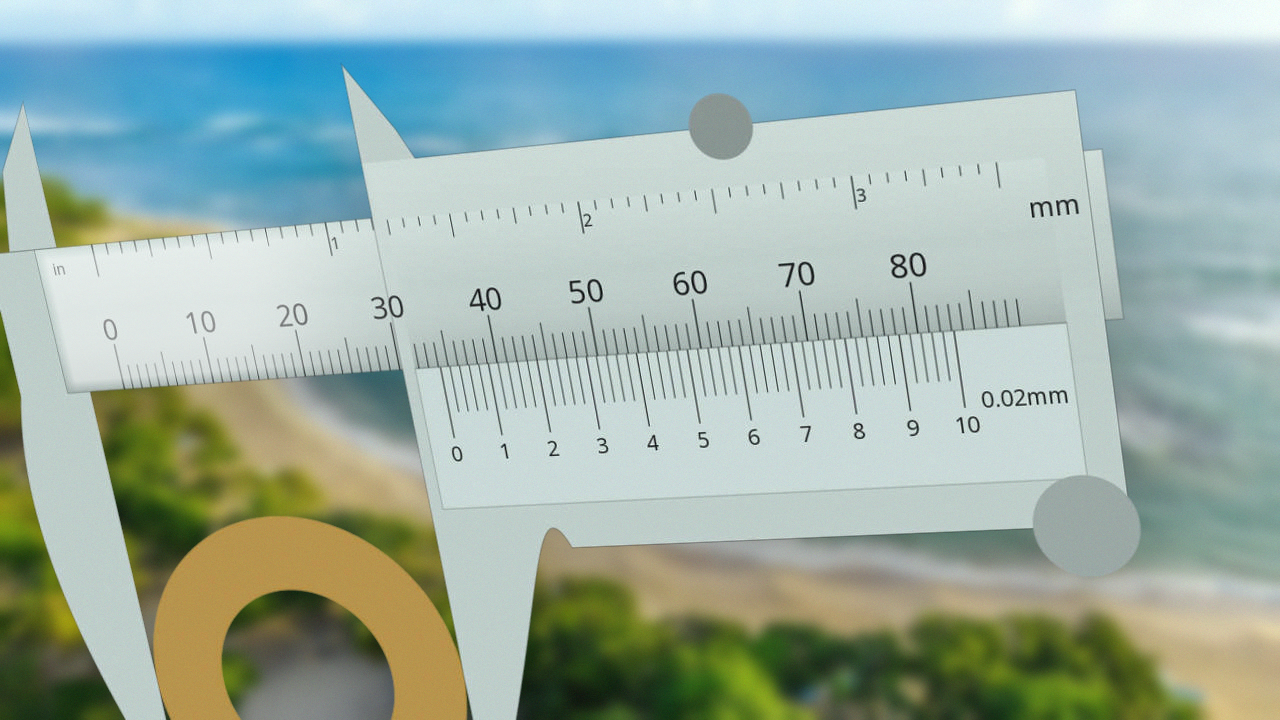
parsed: 34.2 mm
